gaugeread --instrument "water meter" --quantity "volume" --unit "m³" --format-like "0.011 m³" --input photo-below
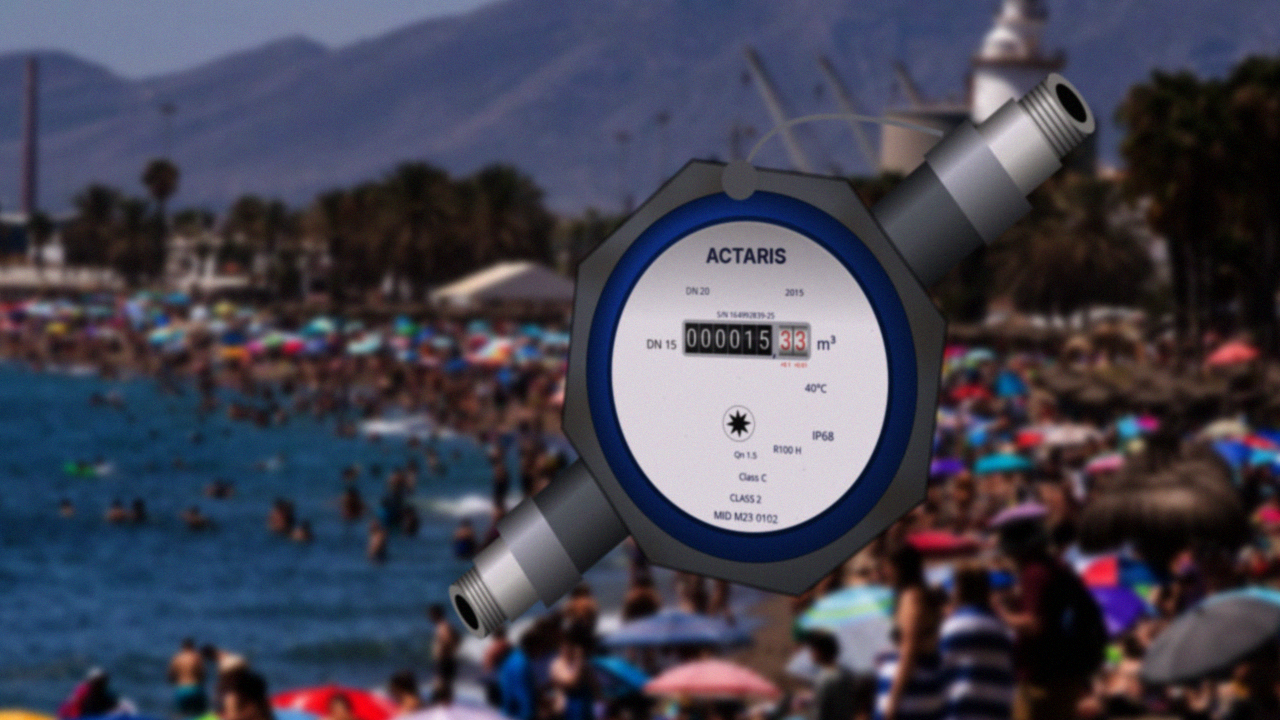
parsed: 15.33 m³
